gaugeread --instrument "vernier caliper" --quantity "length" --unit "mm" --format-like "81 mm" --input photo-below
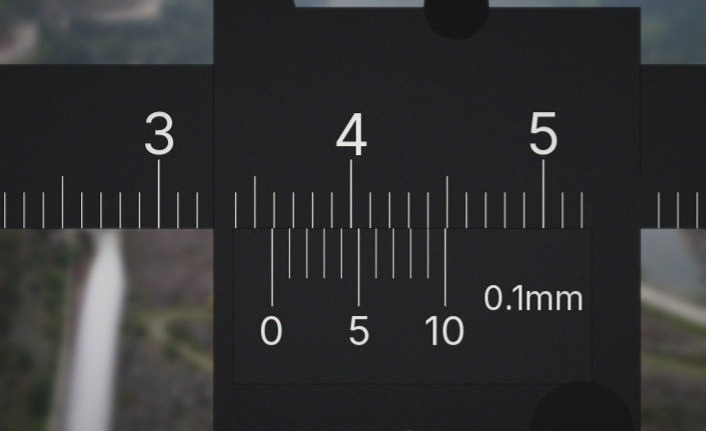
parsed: 35.9 mm
